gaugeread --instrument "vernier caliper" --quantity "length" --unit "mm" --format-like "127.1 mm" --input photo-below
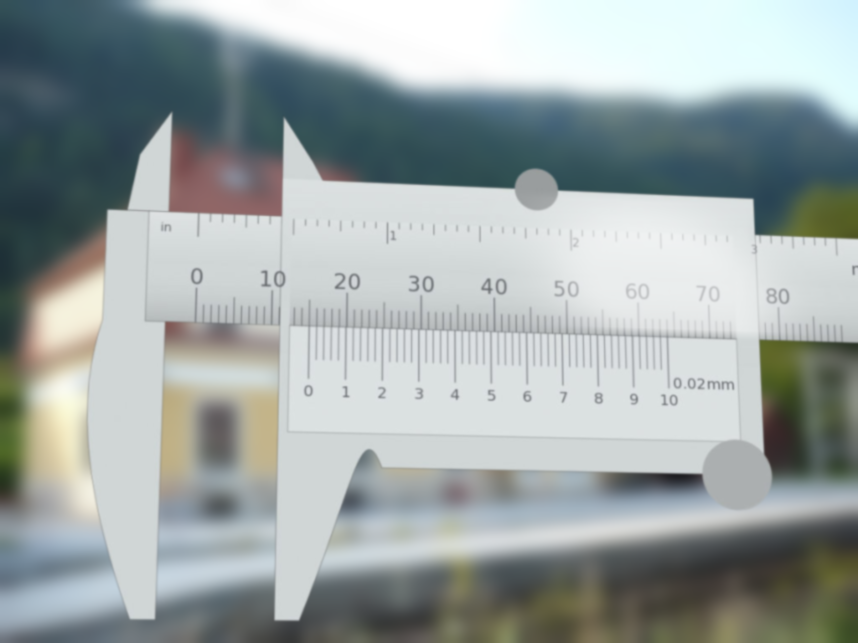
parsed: 15.0 mm
